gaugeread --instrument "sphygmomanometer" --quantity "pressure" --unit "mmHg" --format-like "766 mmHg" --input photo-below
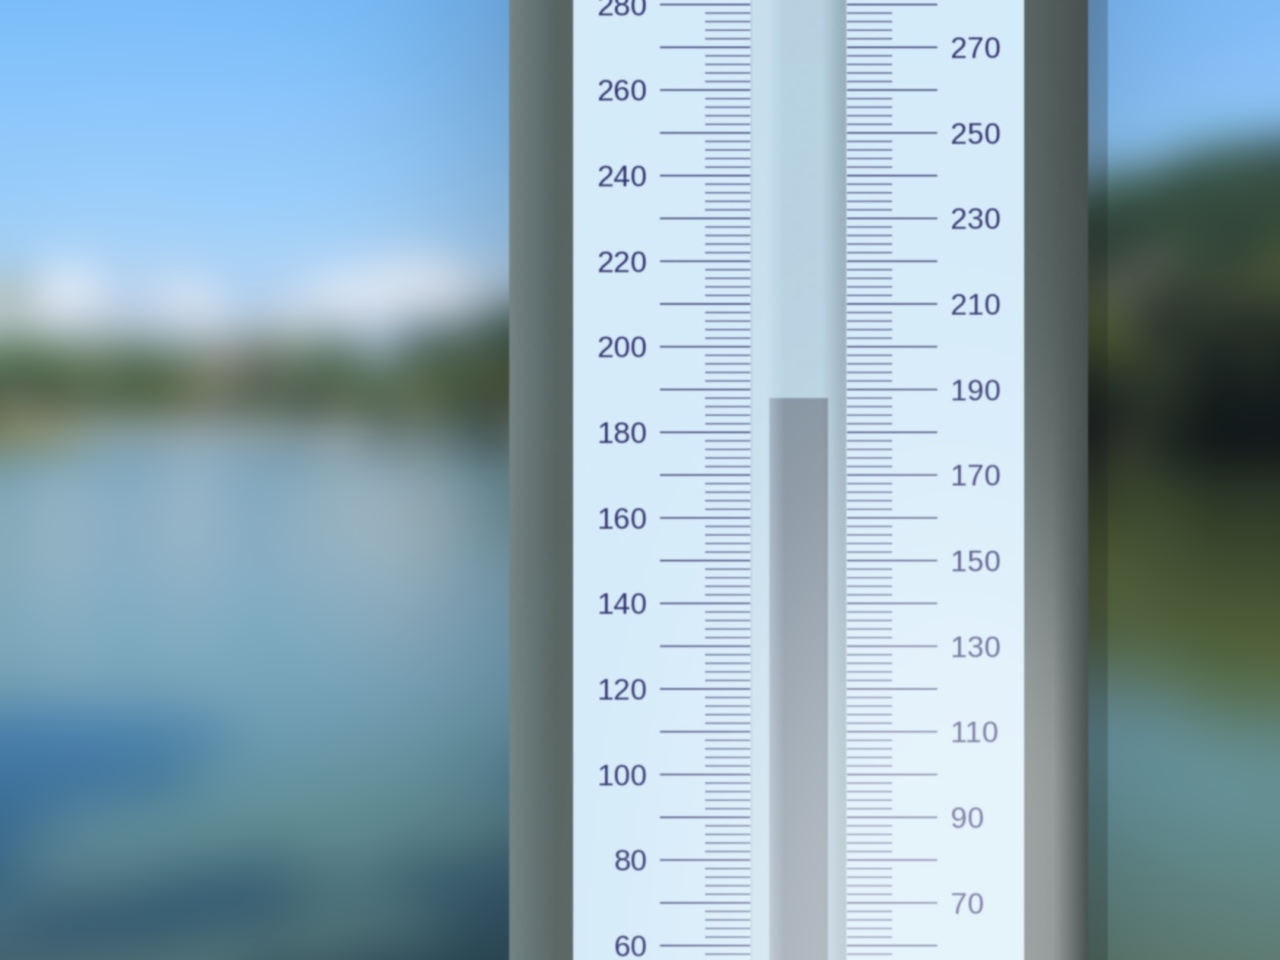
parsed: 188 mmHg
